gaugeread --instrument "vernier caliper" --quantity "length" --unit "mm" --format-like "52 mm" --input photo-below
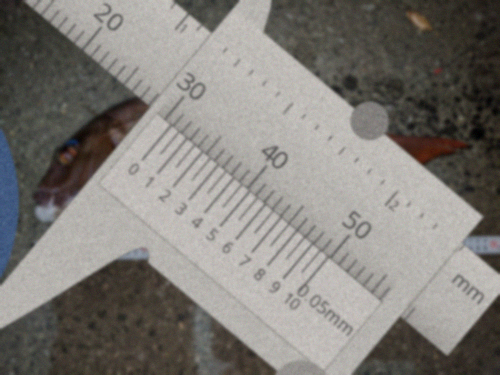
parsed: 30.8 mm
